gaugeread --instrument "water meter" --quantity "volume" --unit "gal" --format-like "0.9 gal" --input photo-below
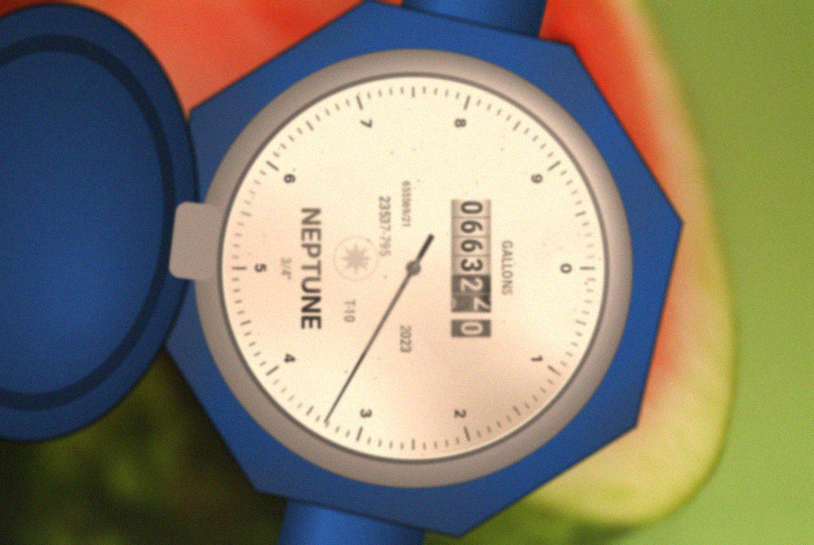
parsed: 663223.3 gal
